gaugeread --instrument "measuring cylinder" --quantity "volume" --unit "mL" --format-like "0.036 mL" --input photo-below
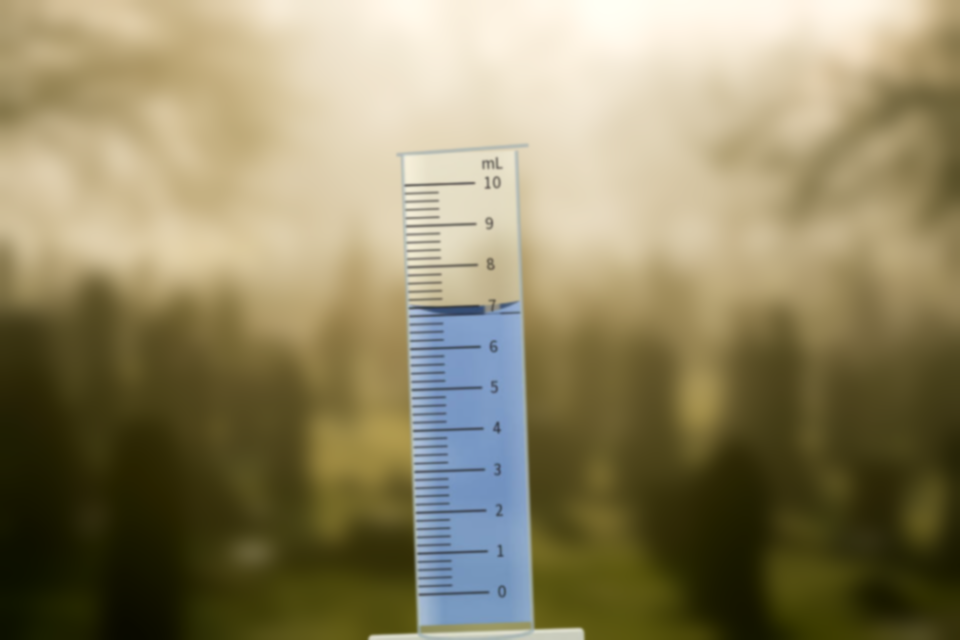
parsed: 6.8 mL
